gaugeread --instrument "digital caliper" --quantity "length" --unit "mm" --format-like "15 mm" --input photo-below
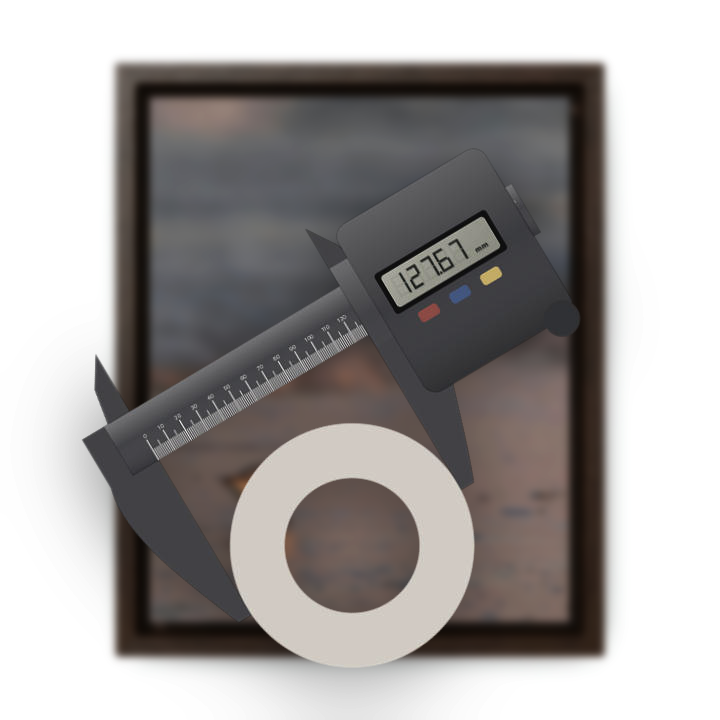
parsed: 127.67 mm
